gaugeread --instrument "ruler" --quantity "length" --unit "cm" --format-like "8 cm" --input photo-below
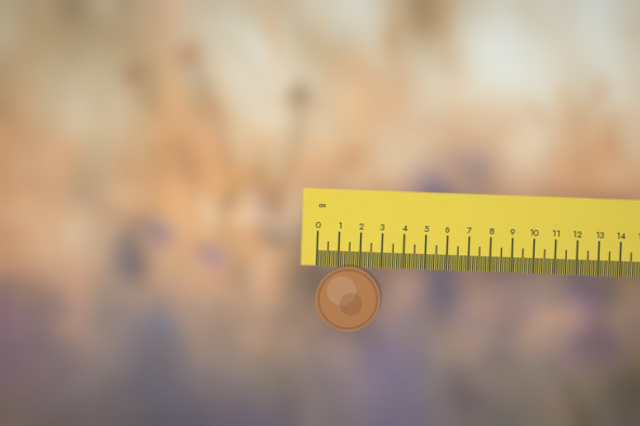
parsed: 3 cm
